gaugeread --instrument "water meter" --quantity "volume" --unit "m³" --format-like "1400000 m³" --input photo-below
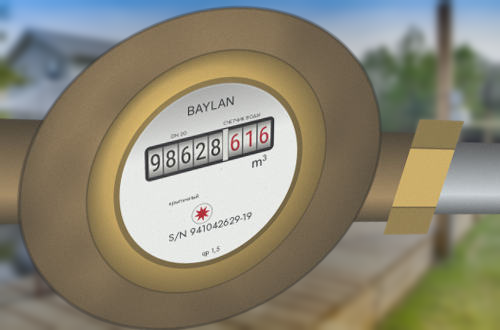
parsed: 98628.616 m³
